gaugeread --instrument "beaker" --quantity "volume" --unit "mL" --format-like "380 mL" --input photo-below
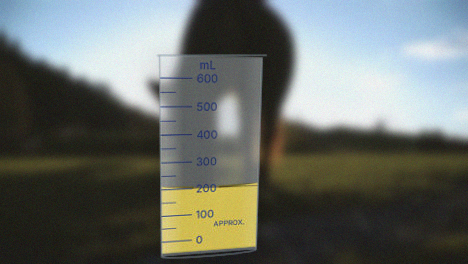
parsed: 200 mL
